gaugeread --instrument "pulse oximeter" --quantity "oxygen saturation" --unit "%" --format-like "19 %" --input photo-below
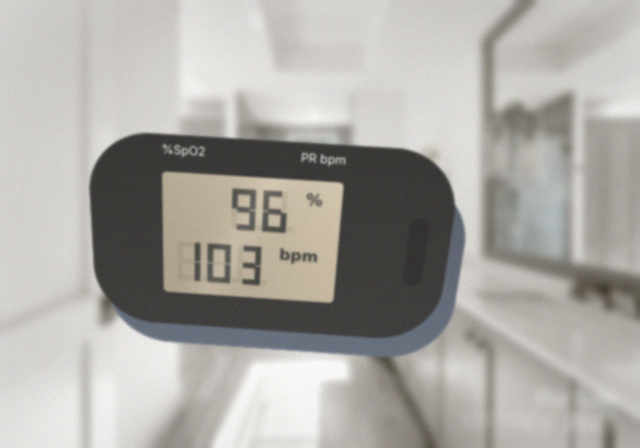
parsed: 96 %
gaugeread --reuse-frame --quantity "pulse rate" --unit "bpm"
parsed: 103 bpm
